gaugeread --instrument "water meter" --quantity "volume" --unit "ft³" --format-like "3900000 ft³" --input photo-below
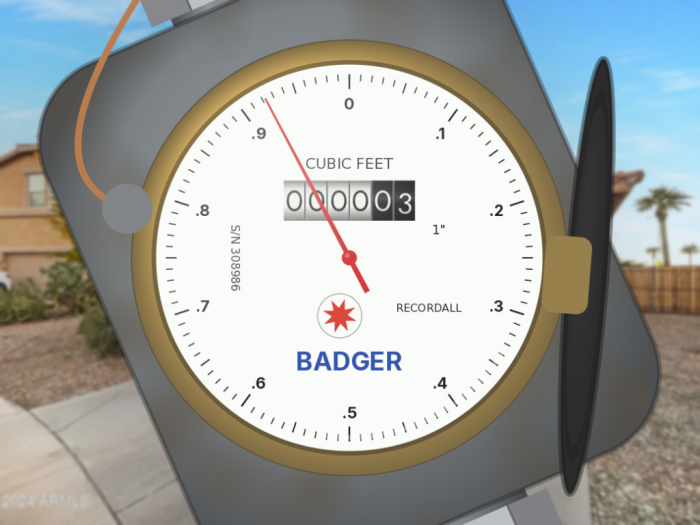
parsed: 2.92 ft³
